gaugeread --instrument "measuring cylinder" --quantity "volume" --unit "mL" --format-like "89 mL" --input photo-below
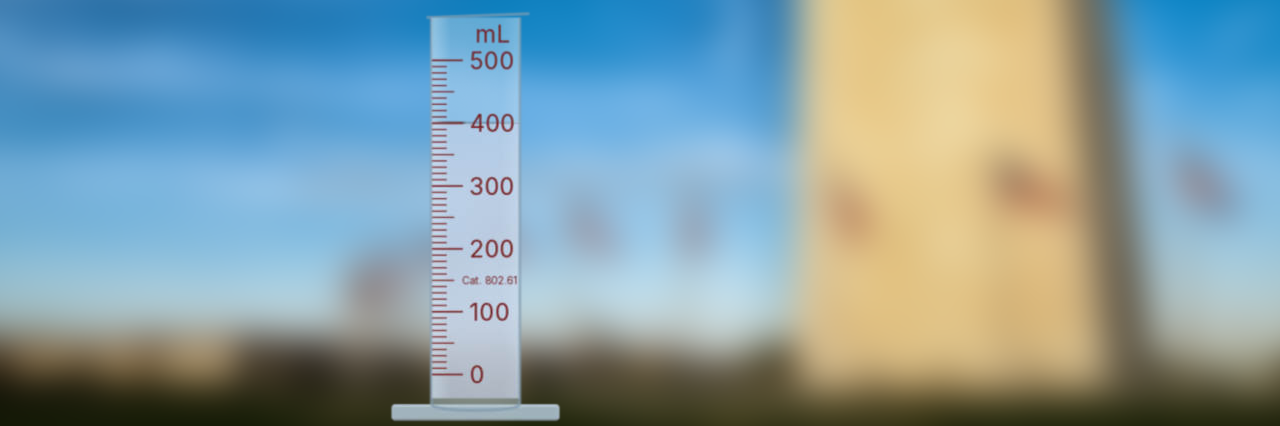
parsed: 400 mL
